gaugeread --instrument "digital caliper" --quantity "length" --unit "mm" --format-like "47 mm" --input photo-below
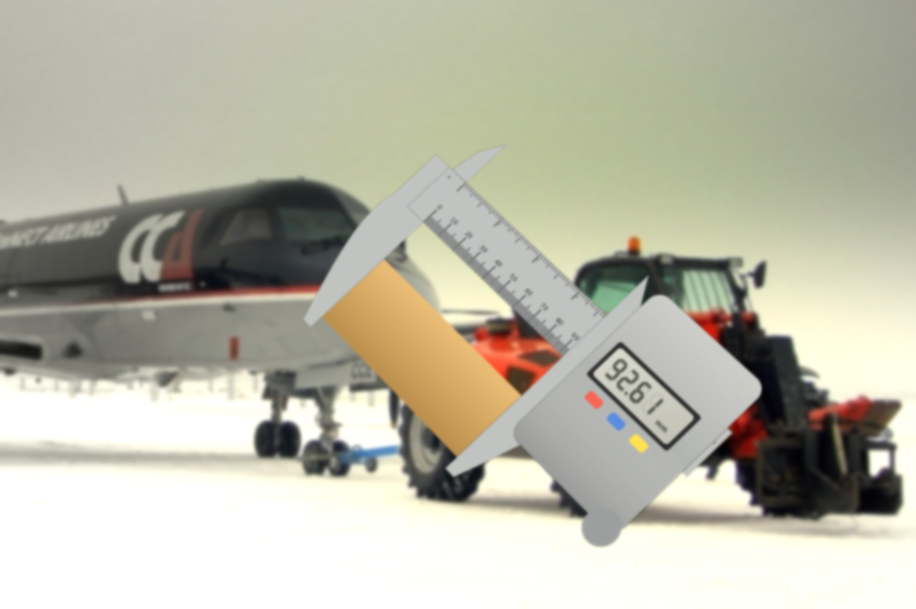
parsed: 92.61 mm
